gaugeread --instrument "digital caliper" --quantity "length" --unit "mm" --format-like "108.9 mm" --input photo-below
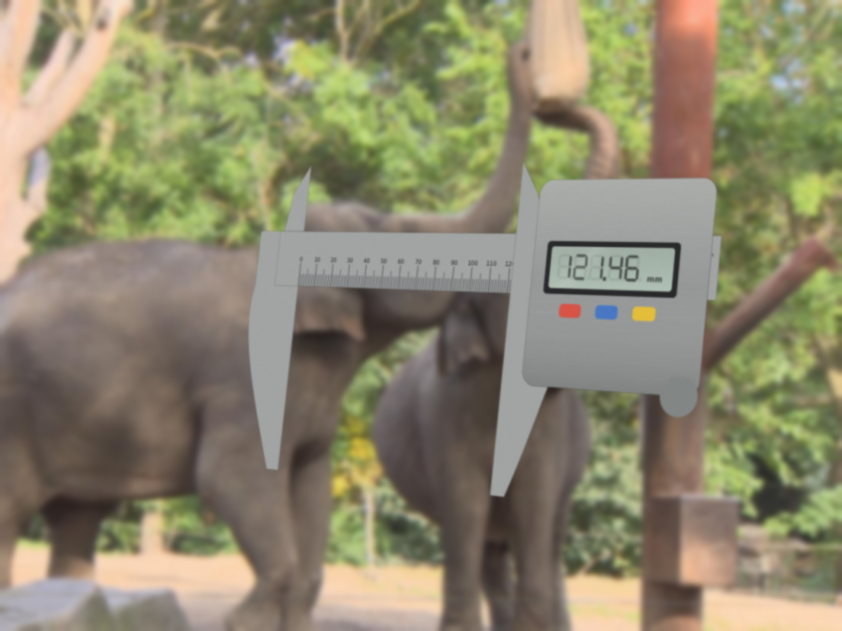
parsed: 121.46 mm
